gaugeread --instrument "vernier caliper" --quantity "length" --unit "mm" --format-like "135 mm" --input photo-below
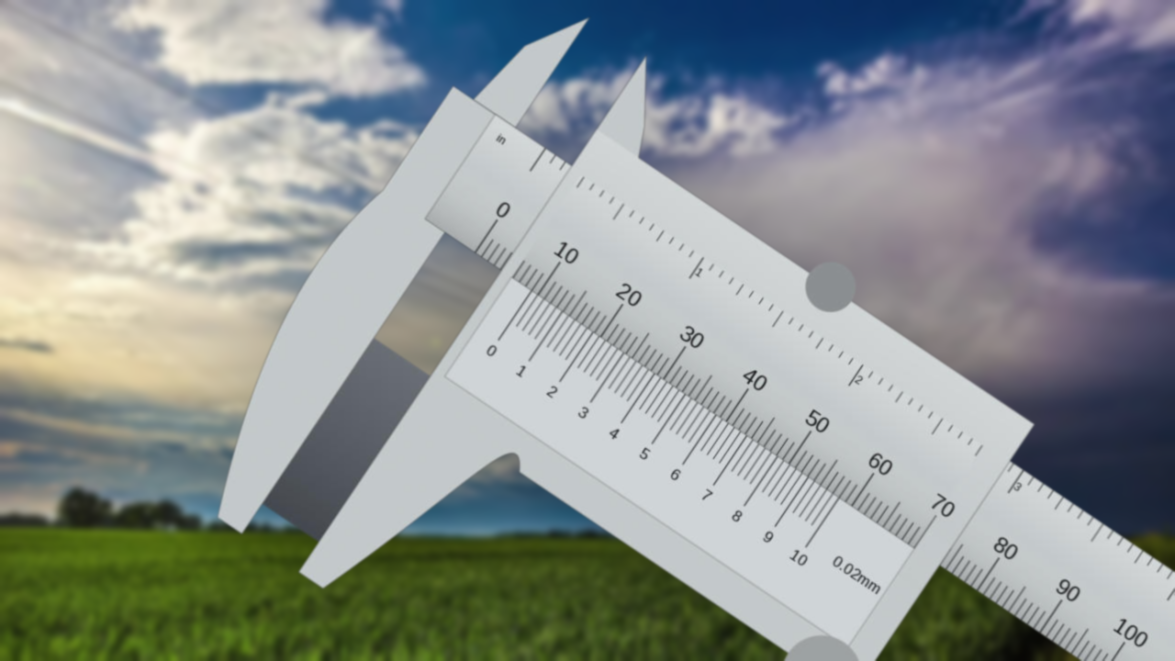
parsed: 9.0 mm
